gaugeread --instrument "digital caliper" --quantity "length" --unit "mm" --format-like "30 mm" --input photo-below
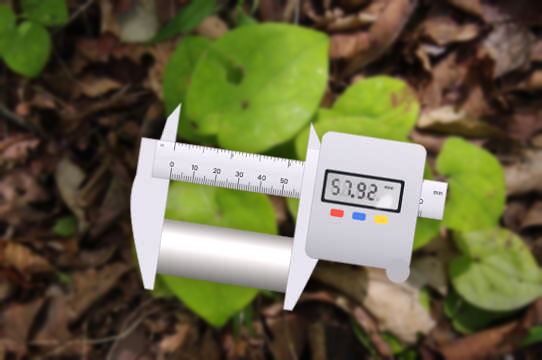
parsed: 57.92 mm
